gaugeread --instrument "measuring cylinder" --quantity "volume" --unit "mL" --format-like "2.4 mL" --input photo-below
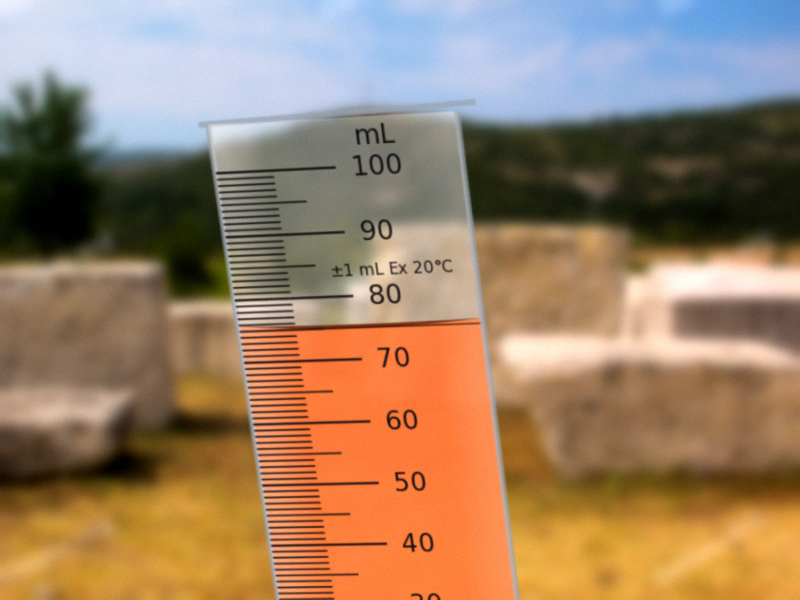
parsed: 75 mL
